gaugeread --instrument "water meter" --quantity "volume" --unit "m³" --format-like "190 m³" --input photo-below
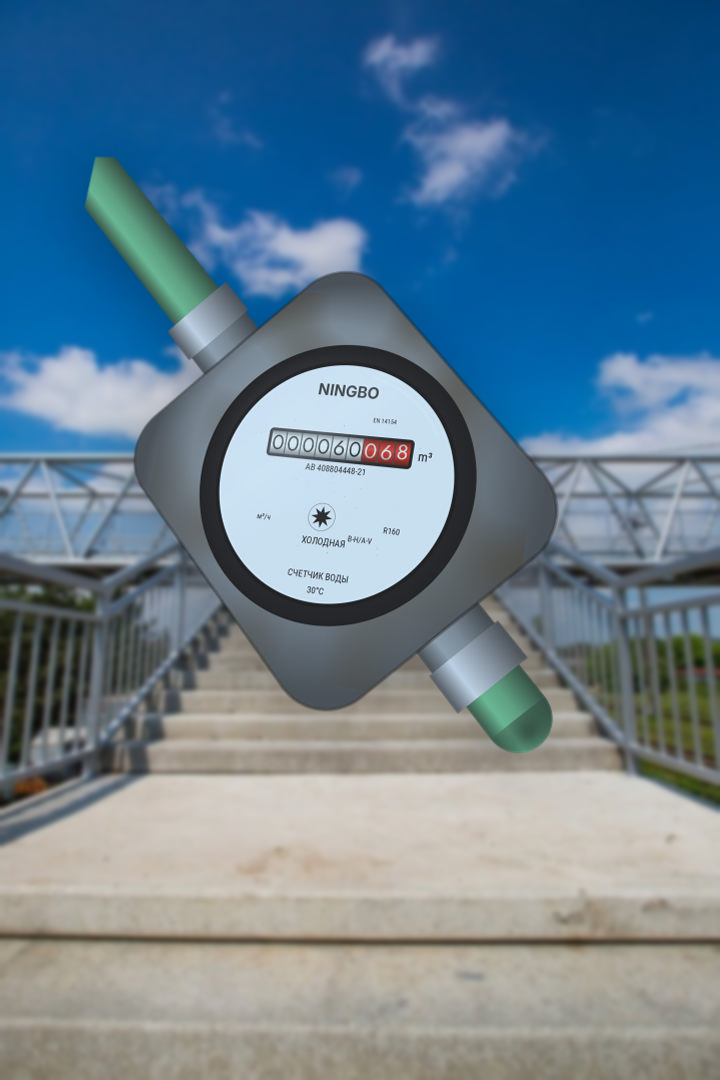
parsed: 60.068 m³
